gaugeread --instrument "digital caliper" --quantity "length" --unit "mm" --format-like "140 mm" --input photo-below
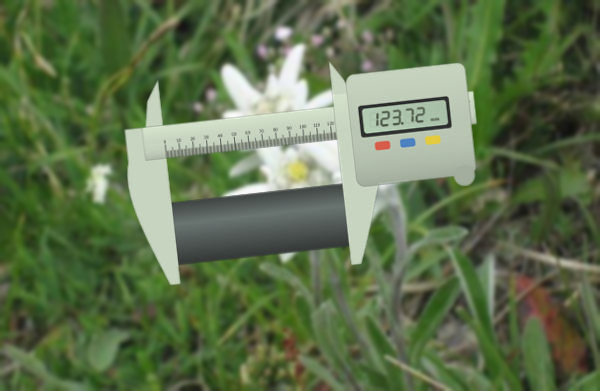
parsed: 123.72 mm
